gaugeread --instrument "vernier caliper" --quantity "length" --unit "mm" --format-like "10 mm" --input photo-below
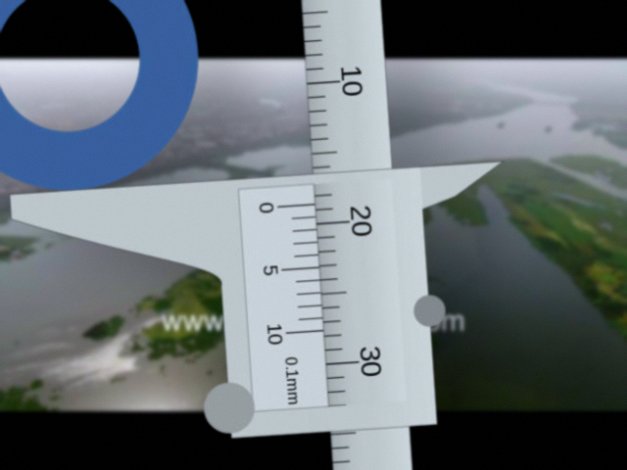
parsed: 18.6 mm
